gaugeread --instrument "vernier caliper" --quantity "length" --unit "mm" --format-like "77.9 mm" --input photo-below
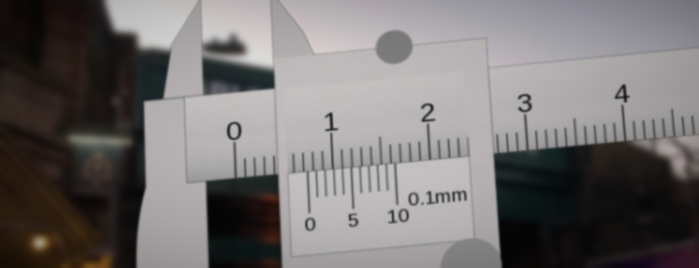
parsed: 7.4 mm
